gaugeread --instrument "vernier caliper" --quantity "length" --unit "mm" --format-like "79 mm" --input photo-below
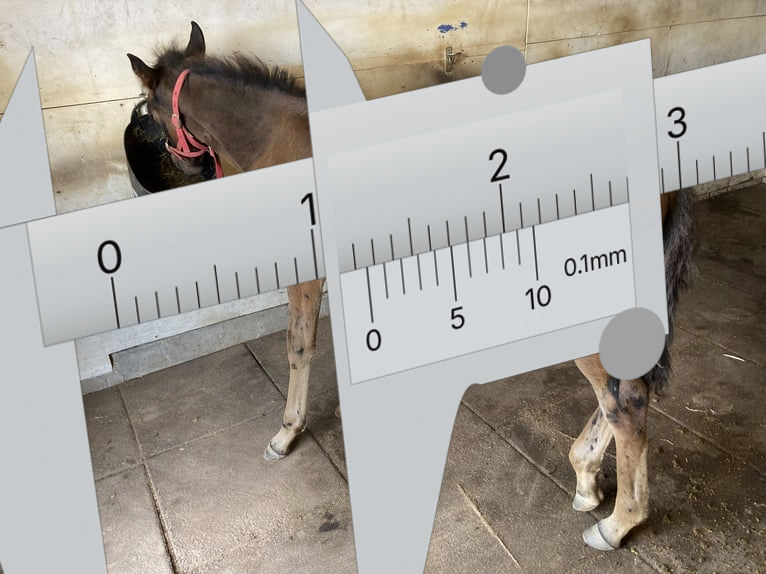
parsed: 12.6 mm
